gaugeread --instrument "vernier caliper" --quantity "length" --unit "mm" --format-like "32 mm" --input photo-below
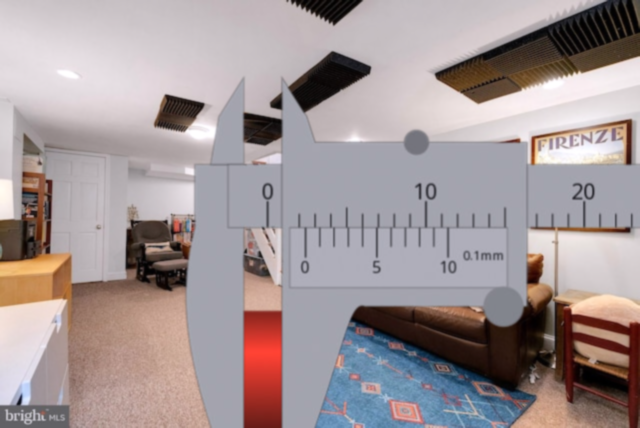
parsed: 2.4 mm
